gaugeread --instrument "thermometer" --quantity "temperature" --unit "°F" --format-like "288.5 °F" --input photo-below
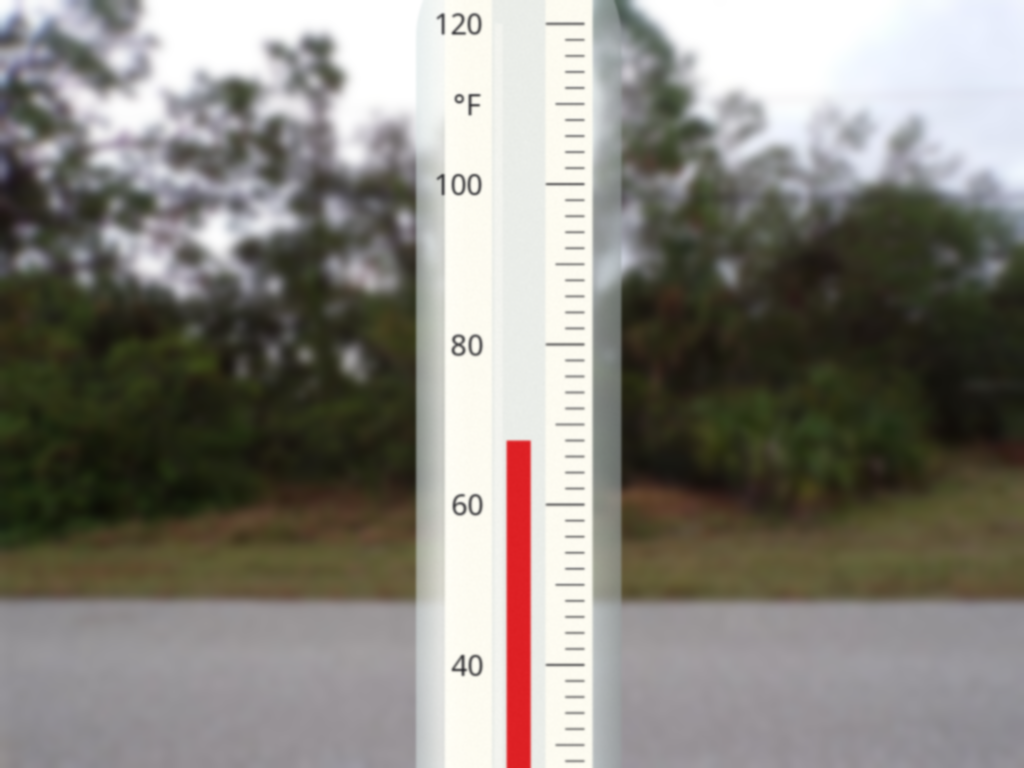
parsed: 68 °F
